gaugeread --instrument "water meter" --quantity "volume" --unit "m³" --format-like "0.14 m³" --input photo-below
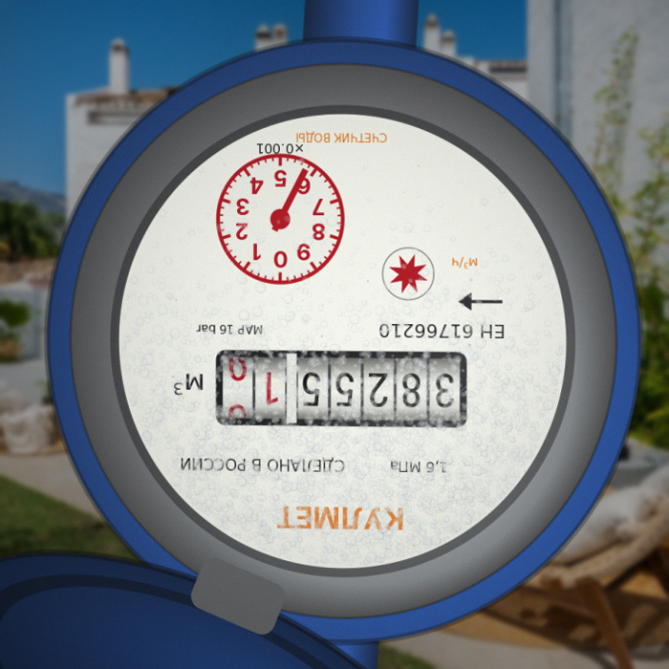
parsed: 38255.185 m³
